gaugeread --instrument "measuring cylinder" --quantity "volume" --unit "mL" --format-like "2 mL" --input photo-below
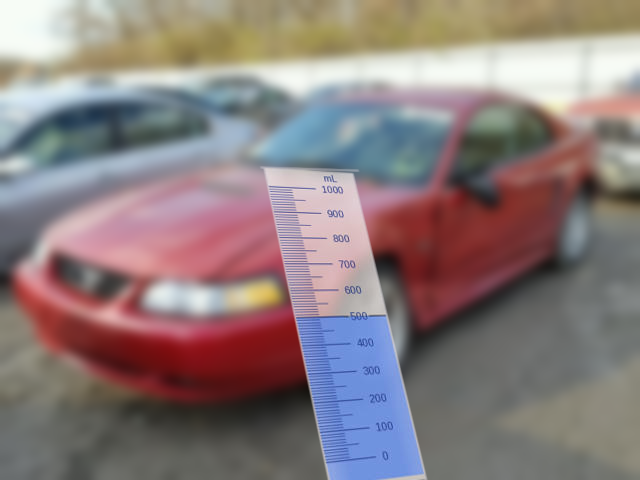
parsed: 500 mL
